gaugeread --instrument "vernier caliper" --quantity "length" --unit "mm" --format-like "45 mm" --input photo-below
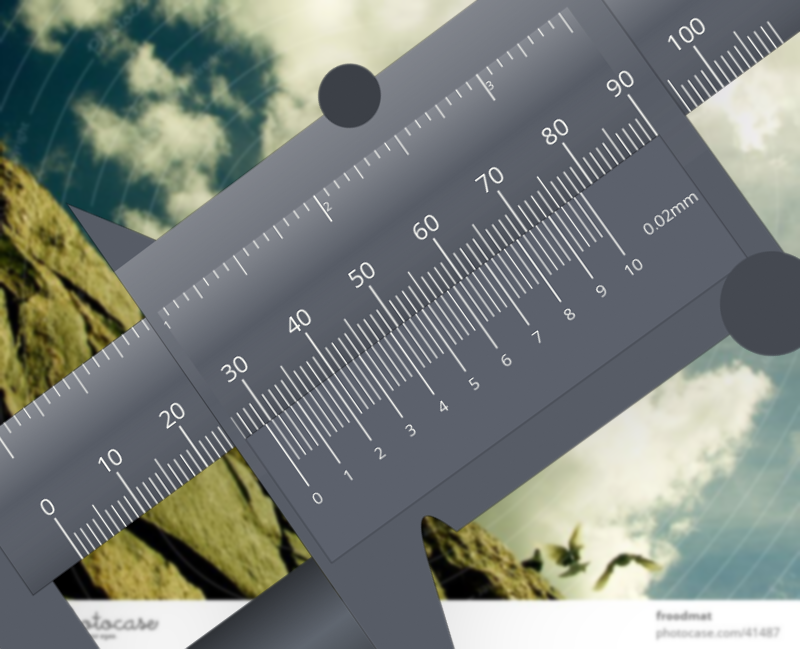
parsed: 29.2 mm
